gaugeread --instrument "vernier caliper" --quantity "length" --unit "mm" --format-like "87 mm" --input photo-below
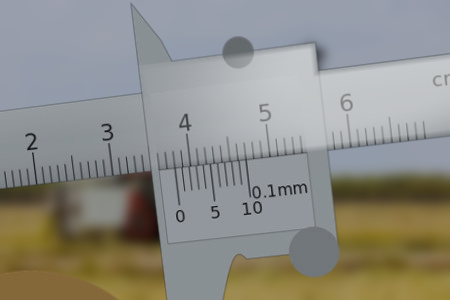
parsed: 38.0 mm
